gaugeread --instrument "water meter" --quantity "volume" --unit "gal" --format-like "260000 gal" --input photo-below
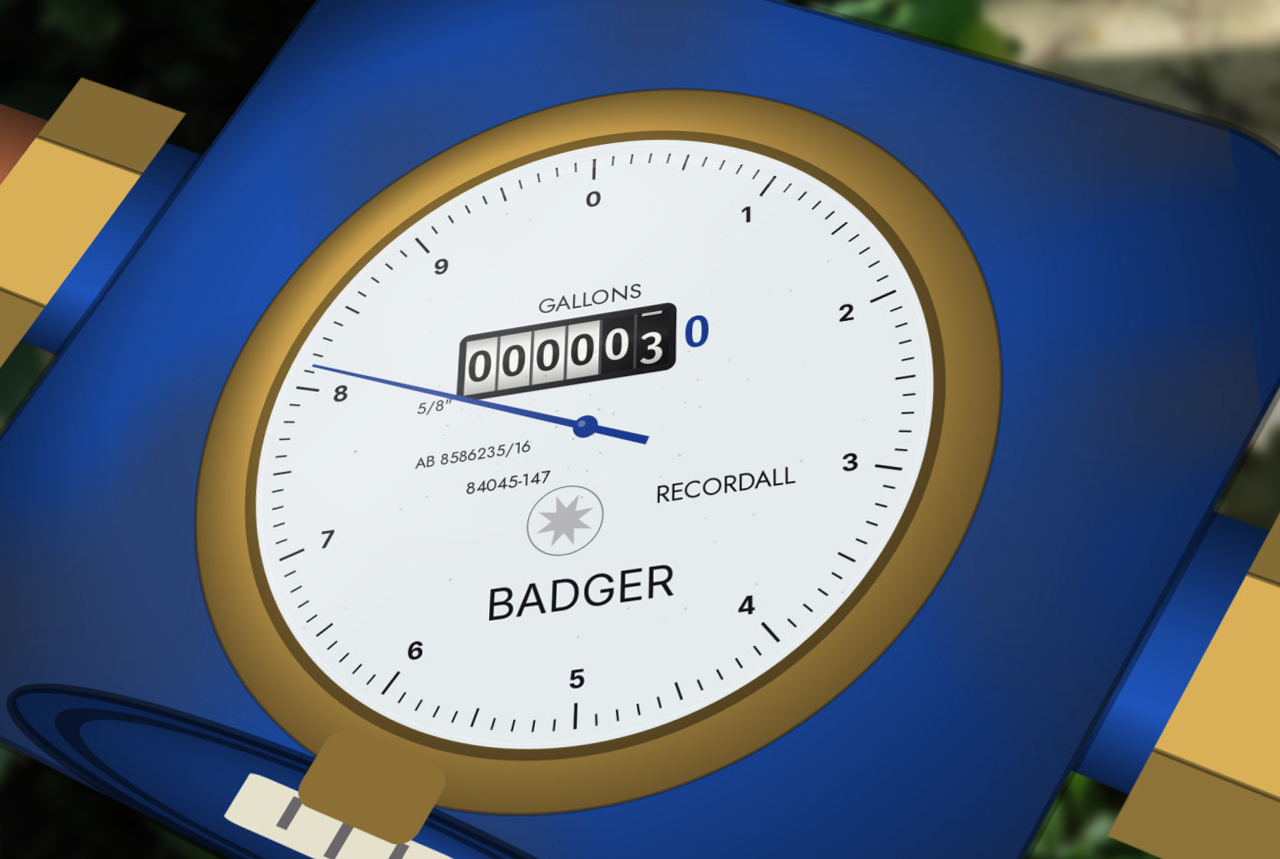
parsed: 28.1 gal
